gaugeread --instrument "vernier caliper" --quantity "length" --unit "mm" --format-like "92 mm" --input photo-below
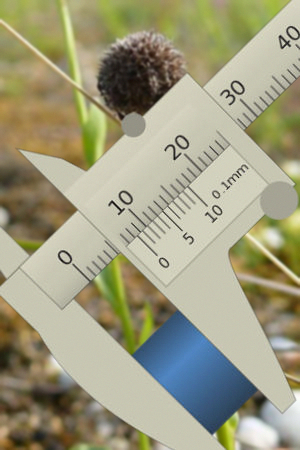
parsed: 8.4 mm
